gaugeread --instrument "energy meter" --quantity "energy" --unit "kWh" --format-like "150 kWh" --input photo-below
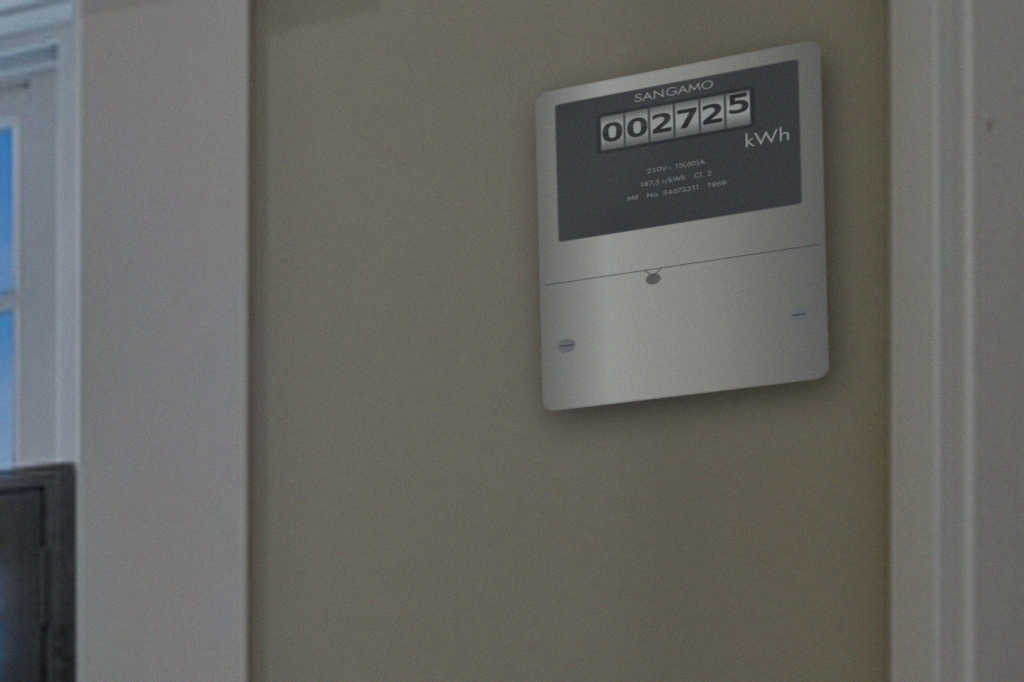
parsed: 2725 kWh
